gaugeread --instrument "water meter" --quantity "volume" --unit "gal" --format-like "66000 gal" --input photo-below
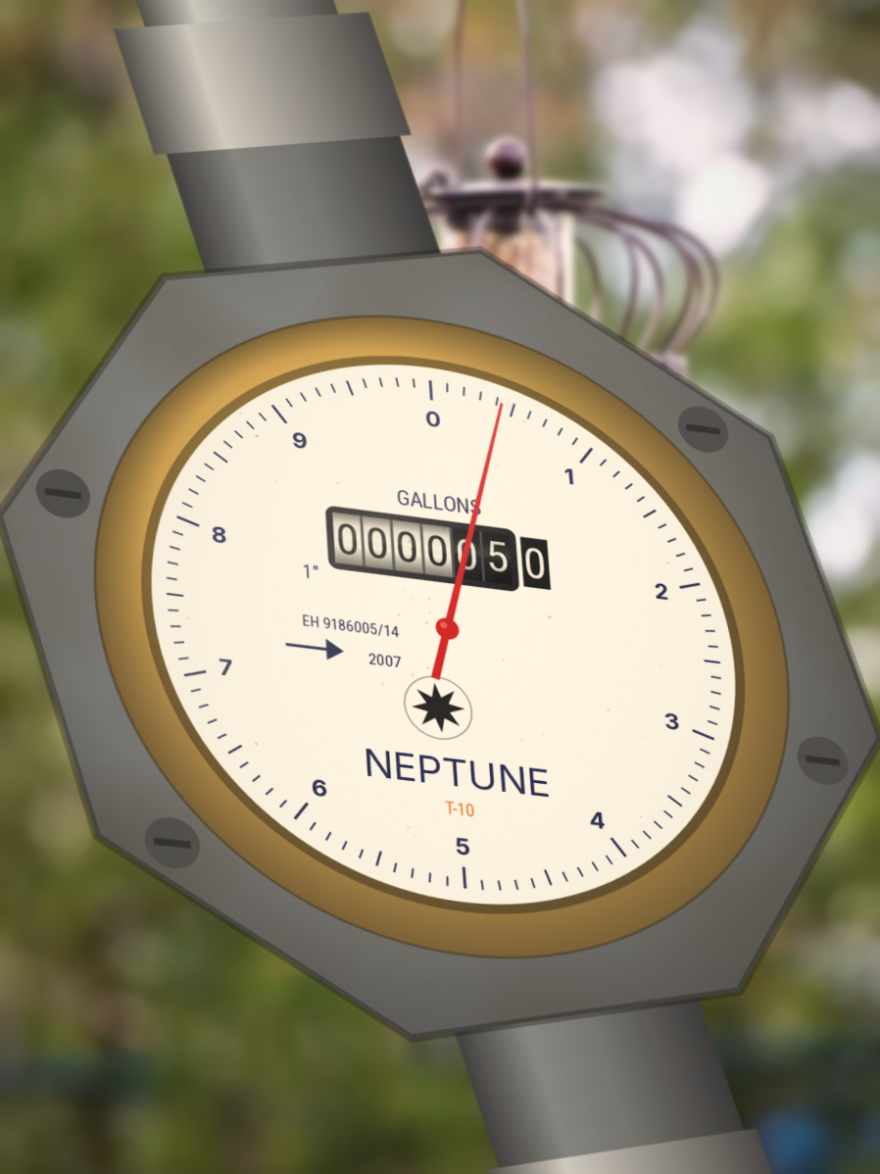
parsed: 50.4 gal
